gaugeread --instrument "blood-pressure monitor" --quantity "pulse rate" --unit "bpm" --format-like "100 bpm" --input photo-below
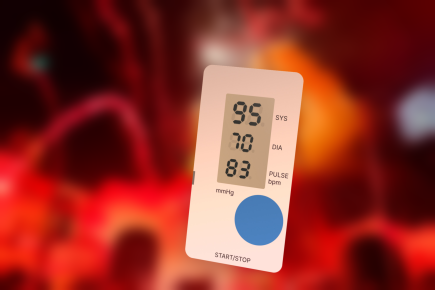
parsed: 83 bpm
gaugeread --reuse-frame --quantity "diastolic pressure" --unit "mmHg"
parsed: 70 mmHg
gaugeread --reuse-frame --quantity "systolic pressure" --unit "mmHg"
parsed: 95 mmHg
